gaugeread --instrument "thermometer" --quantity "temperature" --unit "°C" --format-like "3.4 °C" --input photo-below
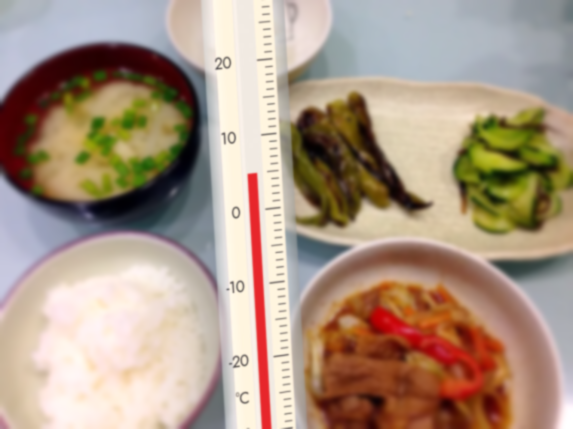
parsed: 5 °C
